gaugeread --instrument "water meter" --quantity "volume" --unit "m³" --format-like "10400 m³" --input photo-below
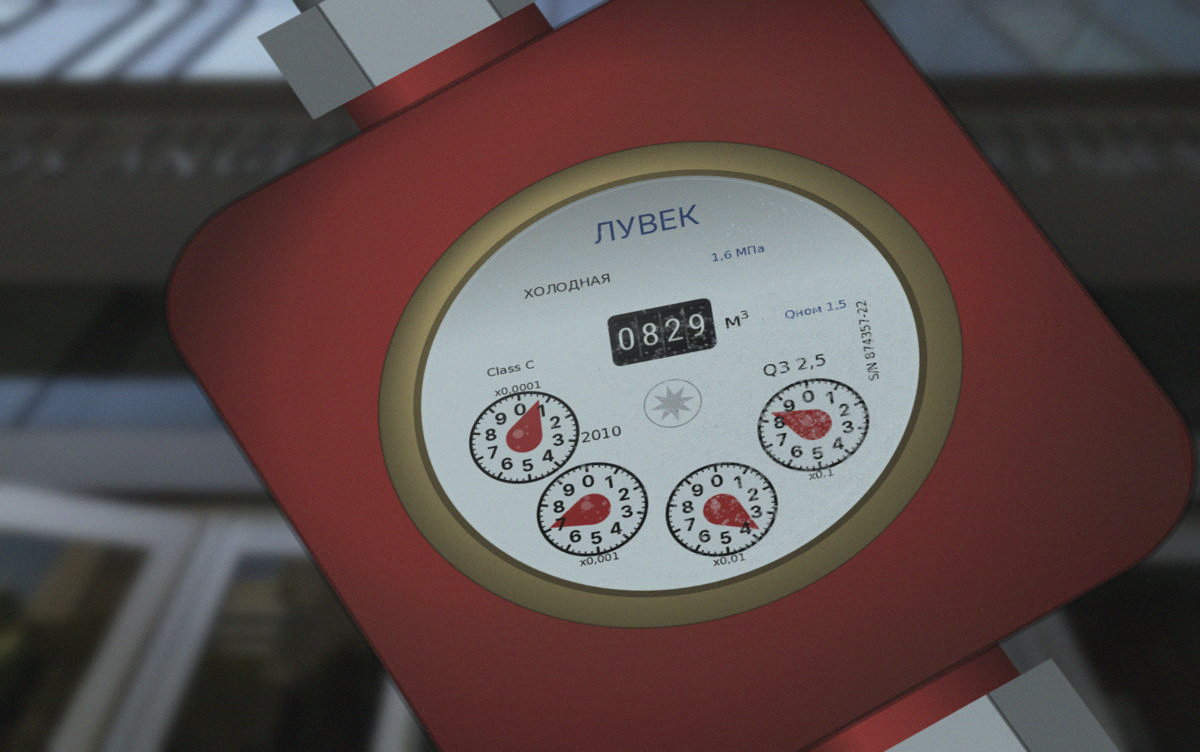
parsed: 829.8370 m³
